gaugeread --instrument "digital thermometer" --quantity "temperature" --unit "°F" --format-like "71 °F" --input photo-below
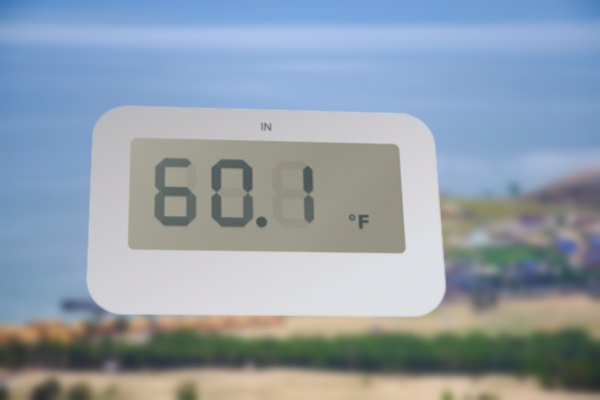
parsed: 60.1 °F
